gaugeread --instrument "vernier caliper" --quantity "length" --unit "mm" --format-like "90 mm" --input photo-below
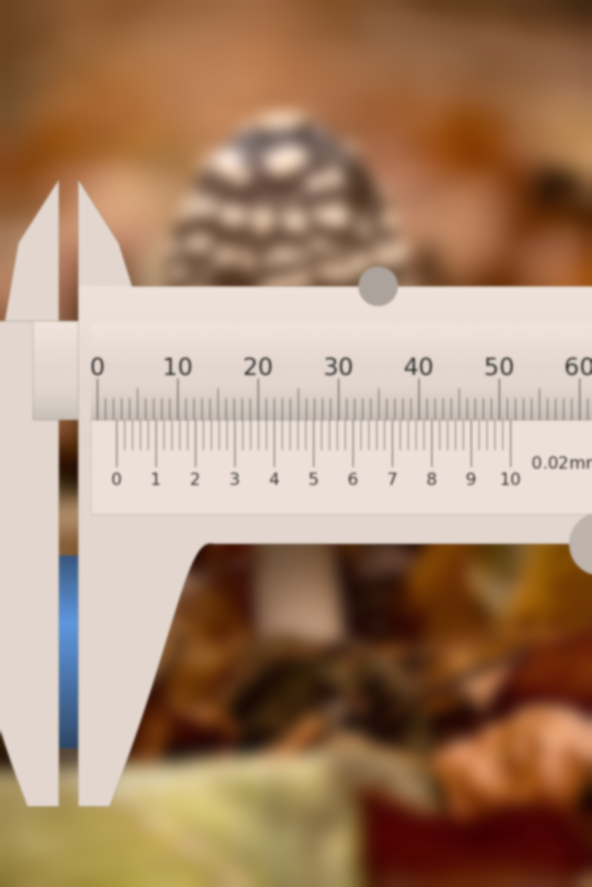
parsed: 2.4 mm
